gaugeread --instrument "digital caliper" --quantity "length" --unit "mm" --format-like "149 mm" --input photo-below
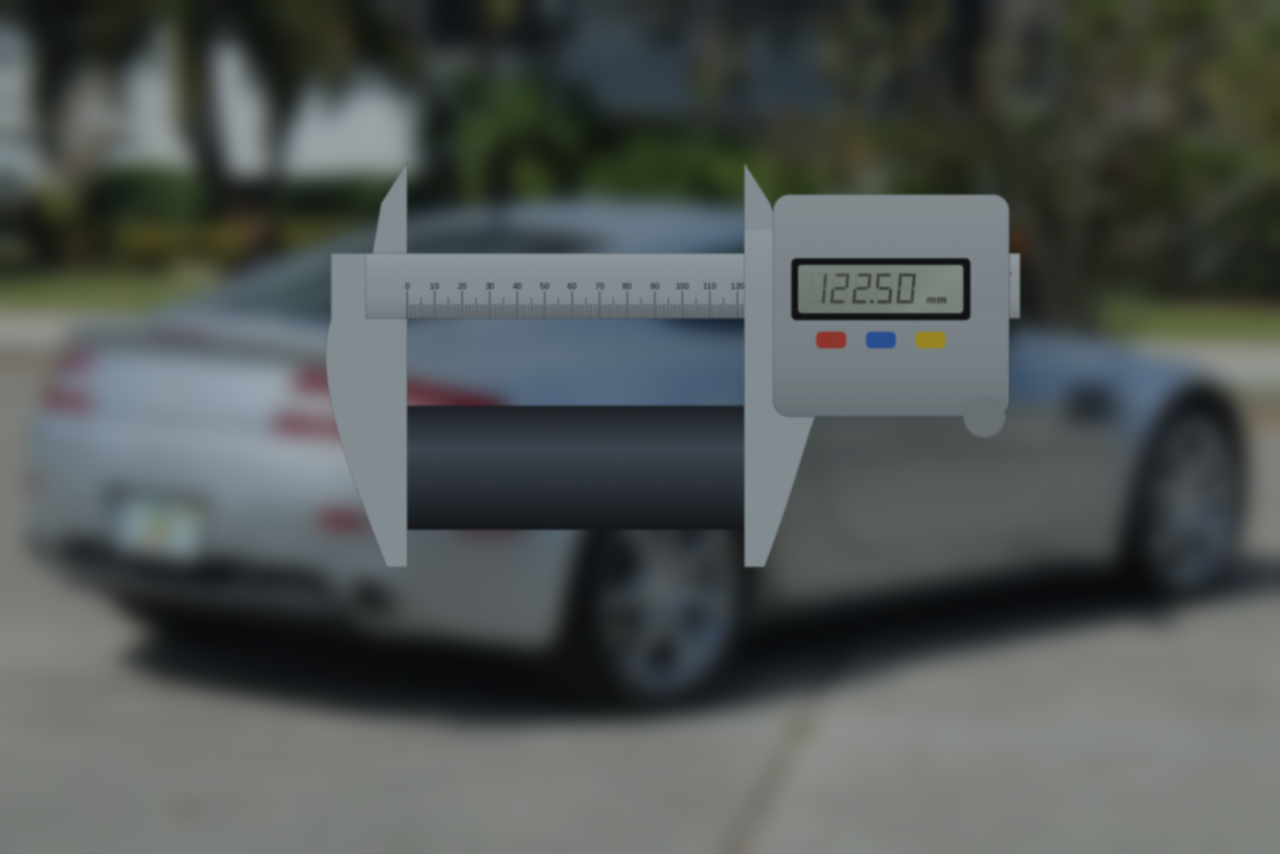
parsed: 122.50 mm
